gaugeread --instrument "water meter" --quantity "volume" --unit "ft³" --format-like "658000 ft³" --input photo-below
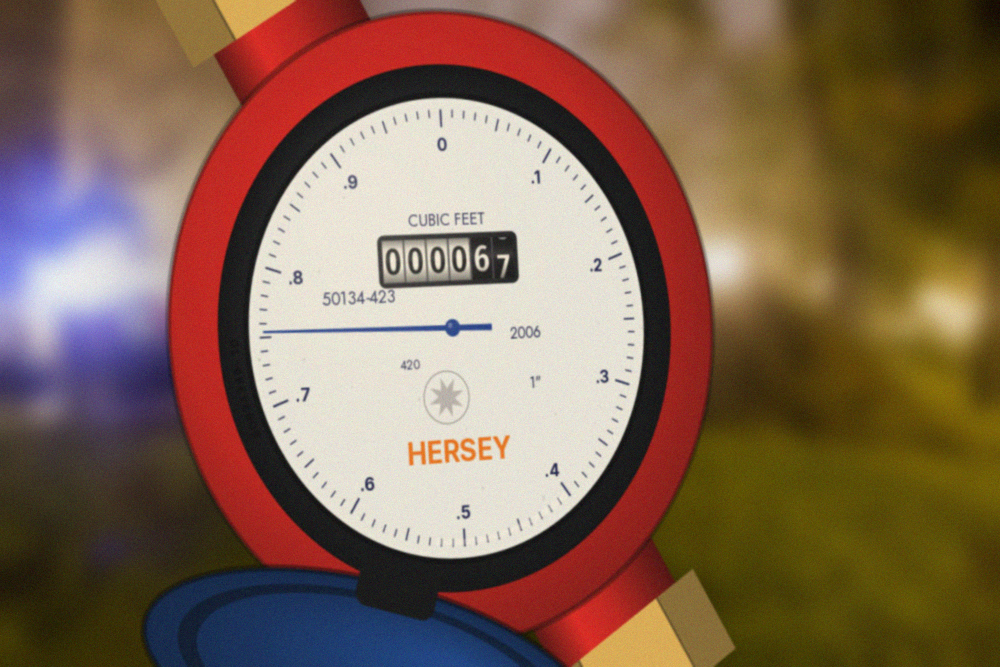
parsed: 66.75 ft³
